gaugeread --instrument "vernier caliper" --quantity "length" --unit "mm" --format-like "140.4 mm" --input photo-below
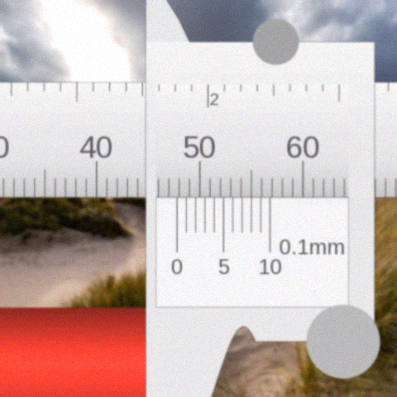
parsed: 47.8 mm
